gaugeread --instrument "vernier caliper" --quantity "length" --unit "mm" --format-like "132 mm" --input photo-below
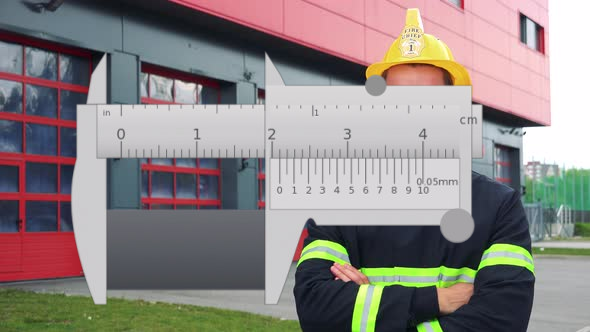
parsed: 21.0 mm
